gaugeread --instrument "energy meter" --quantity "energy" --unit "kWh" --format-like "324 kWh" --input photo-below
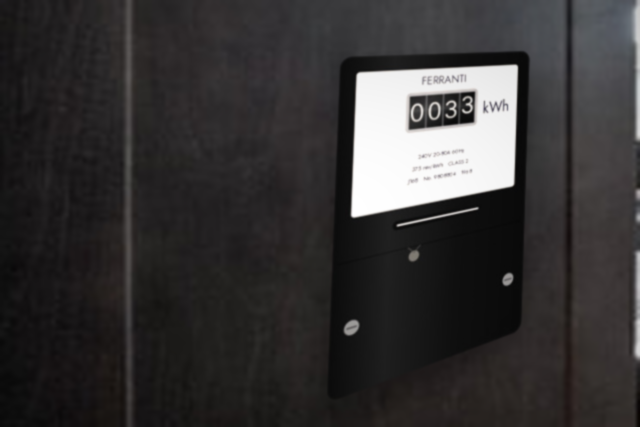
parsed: 33 kWh
